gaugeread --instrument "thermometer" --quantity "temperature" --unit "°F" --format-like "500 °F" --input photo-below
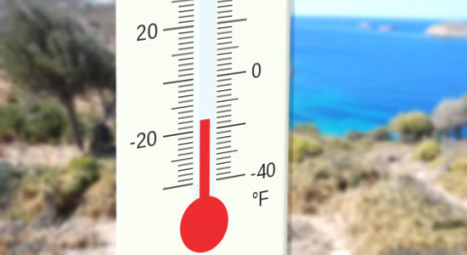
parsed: -16 °F
